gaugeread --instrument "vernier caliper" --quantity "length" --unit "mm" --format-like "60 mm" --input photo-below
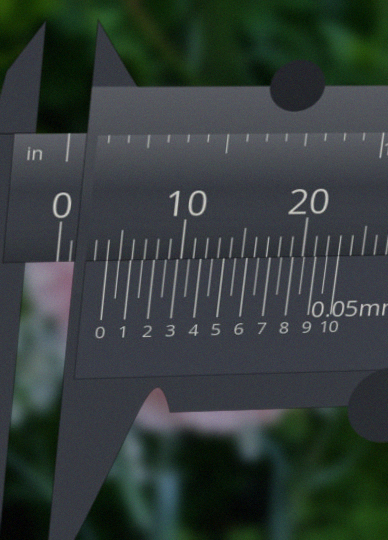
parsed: 4.0 mm
